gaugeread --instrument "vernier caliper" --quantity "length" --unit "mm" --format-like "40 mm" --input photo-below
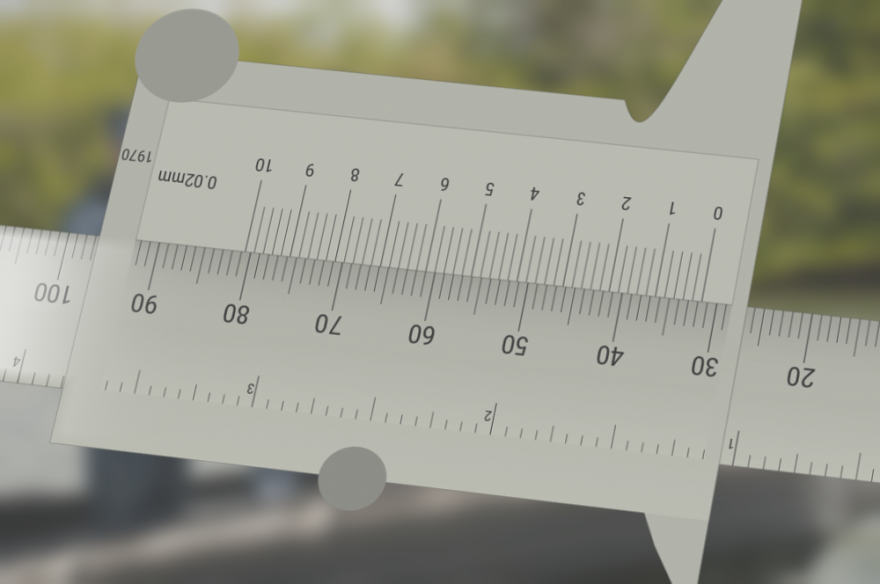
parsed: 31.6 mm
